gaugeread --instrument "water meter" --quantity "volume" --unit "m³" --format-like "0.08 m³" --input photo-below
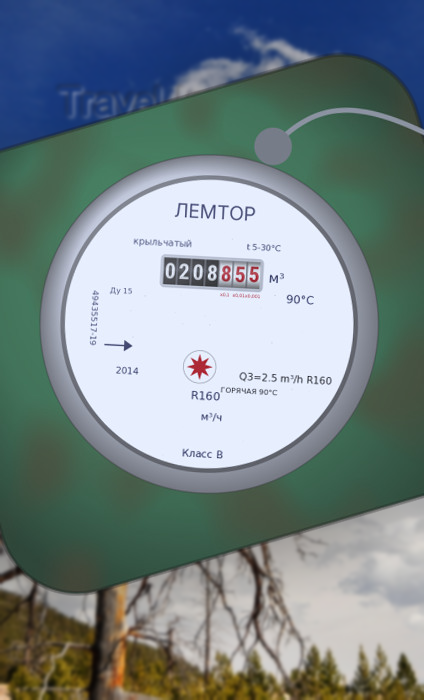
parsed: 208.855 m³
